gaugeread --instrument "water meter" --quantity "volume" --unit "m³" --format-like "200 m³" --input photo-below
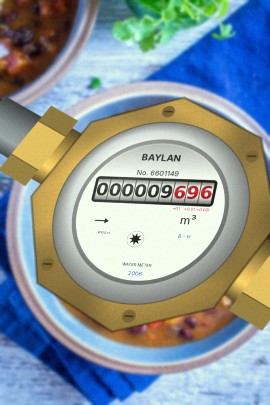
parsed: 9.696 m³
